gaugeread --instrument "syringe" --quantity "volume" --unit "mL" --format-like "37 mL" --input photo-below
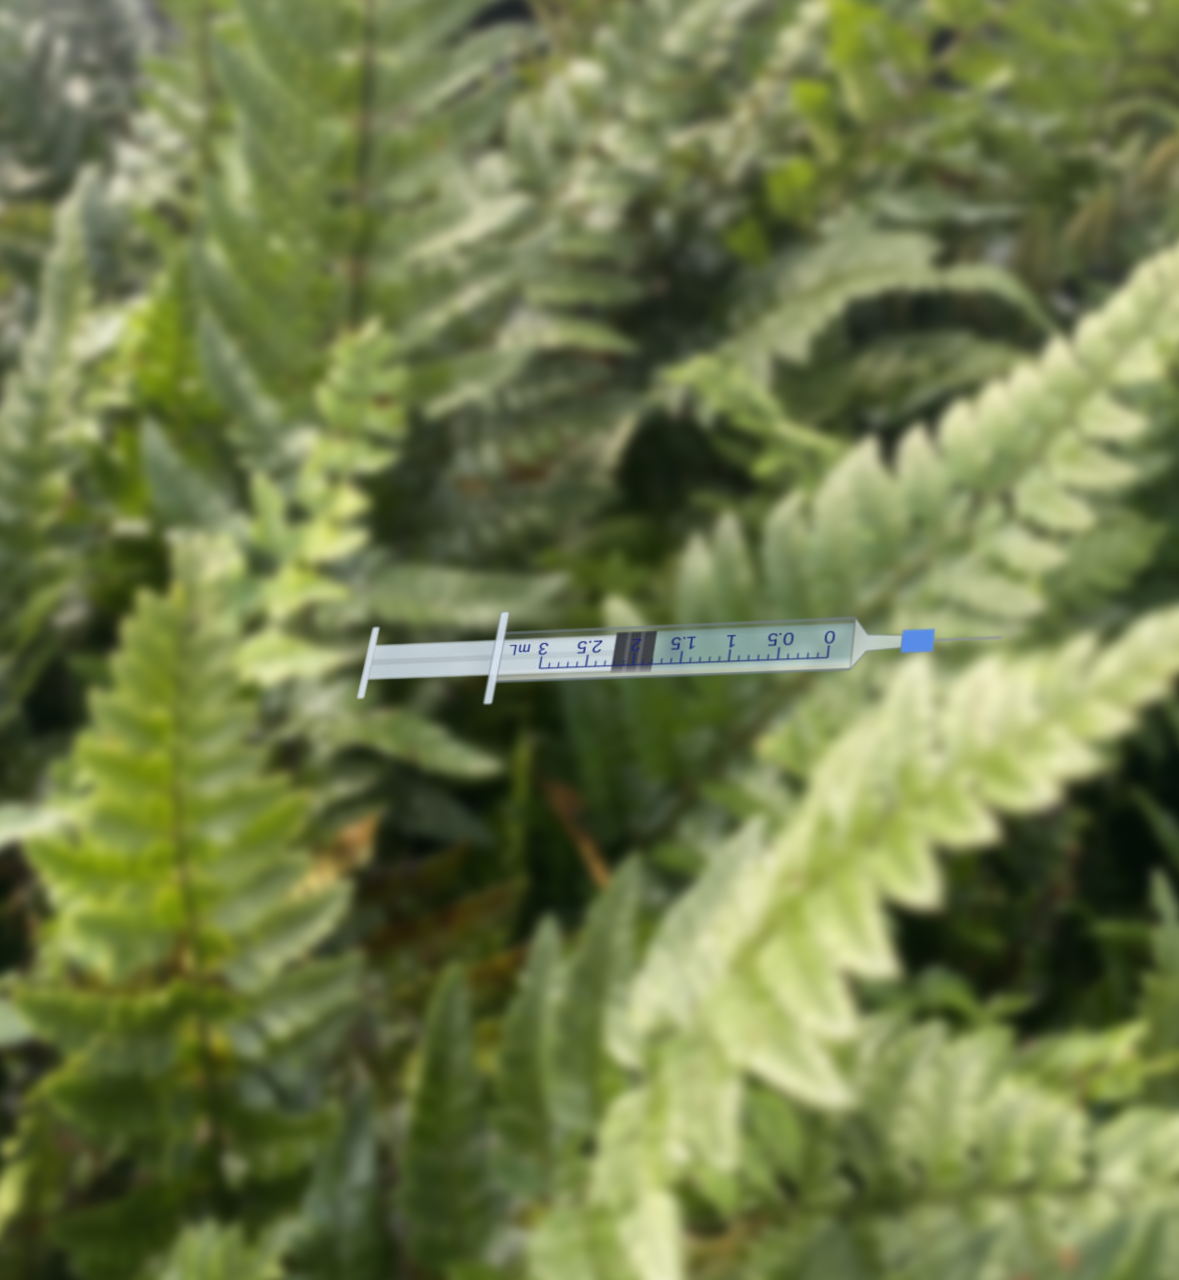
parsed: 1.8 mL
